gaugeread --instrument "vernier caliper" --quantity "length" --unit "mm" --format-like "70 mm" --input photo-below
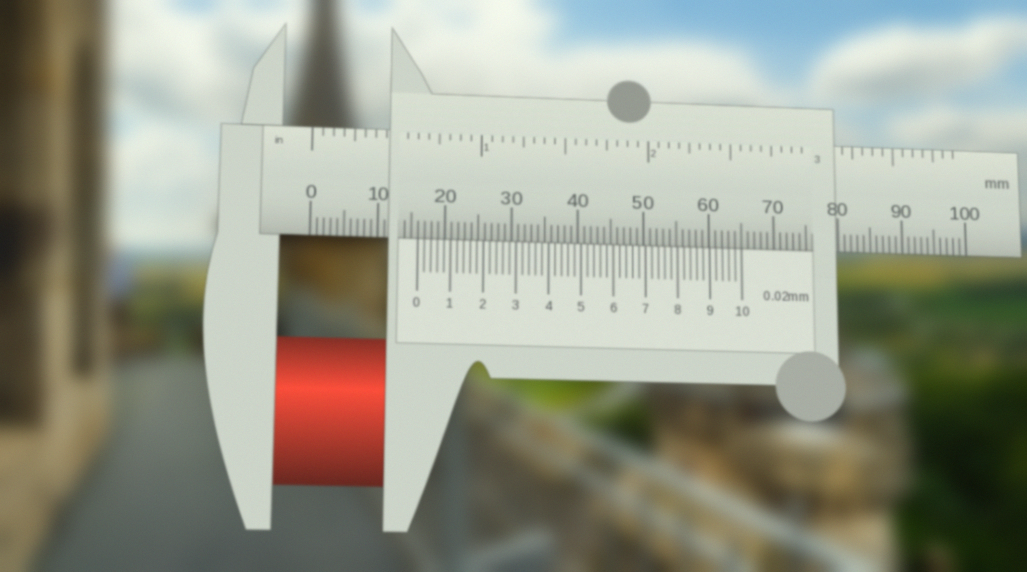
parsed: 16.0 mm
